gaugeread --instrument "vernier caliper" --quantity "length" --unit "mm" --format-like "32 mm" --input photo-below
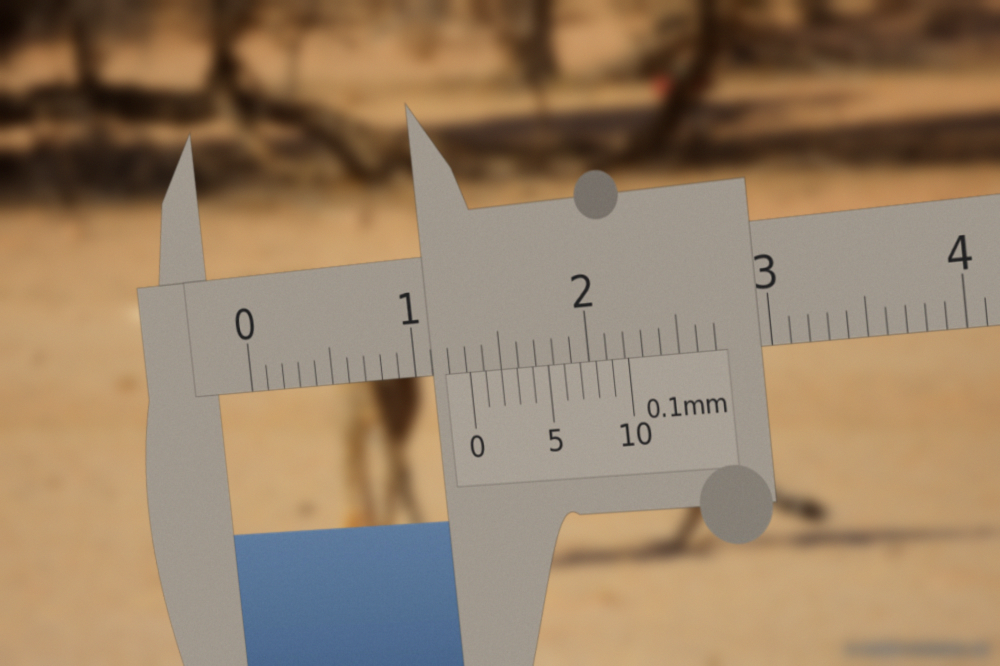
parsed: 13.2 mm
